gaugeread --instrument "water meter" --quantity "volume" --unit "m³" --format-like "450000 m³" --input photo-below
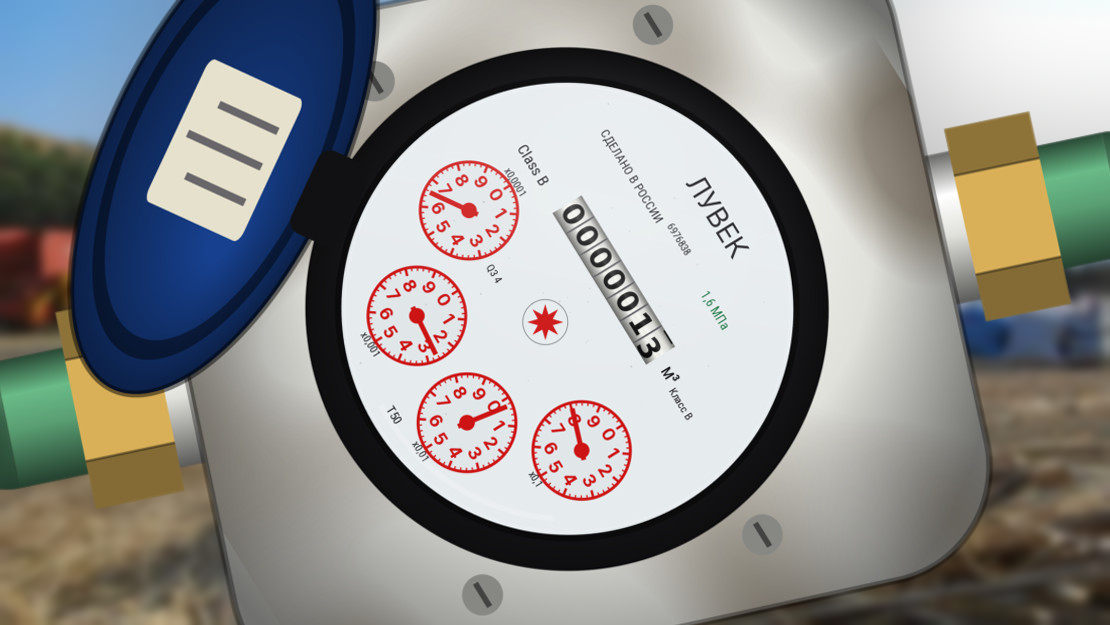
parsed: 12.8026 m³
